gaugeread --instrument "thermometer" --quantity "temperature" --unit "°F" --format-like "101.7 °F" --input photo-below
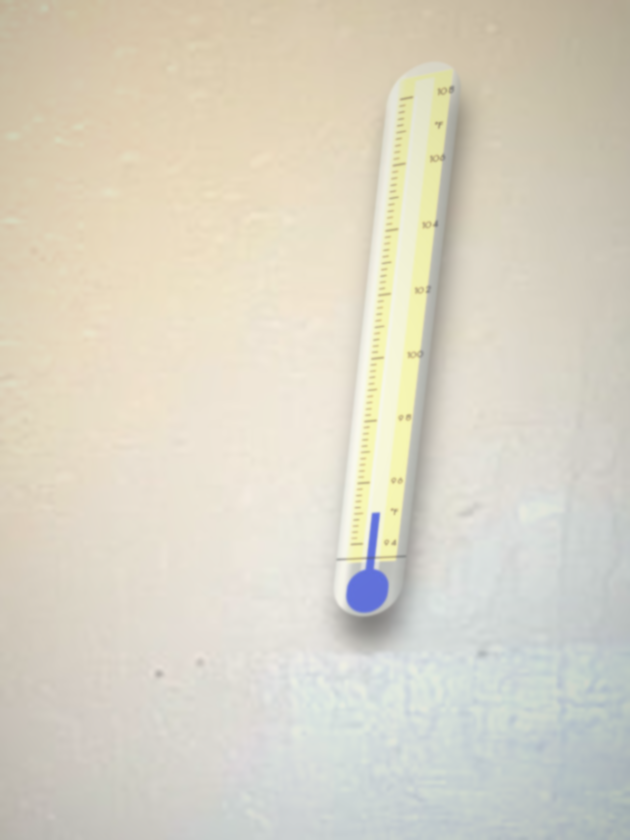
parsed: 95 °F
